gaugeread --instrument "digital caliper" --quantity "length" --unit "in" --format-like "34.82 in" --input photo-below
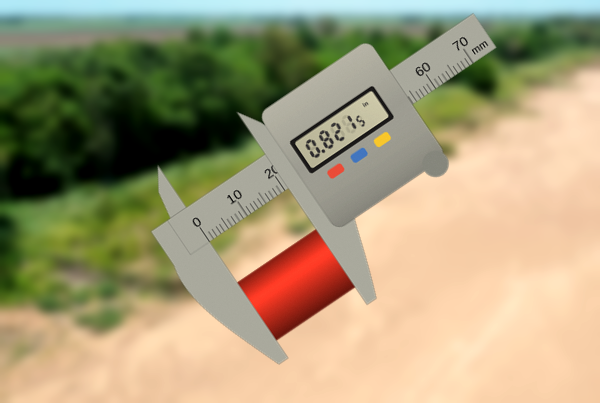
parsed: 0.8215 in
